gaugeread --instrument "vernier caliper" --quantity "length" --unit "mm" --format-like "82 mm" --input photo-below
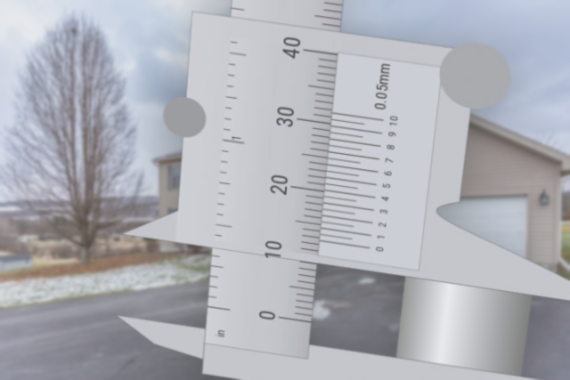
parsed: 12.6 mm
